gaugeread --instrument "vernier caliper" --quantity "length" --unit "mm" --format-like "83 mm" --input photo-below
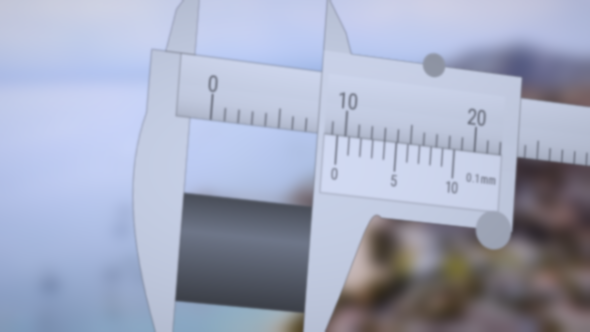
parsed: 9.4 mm
